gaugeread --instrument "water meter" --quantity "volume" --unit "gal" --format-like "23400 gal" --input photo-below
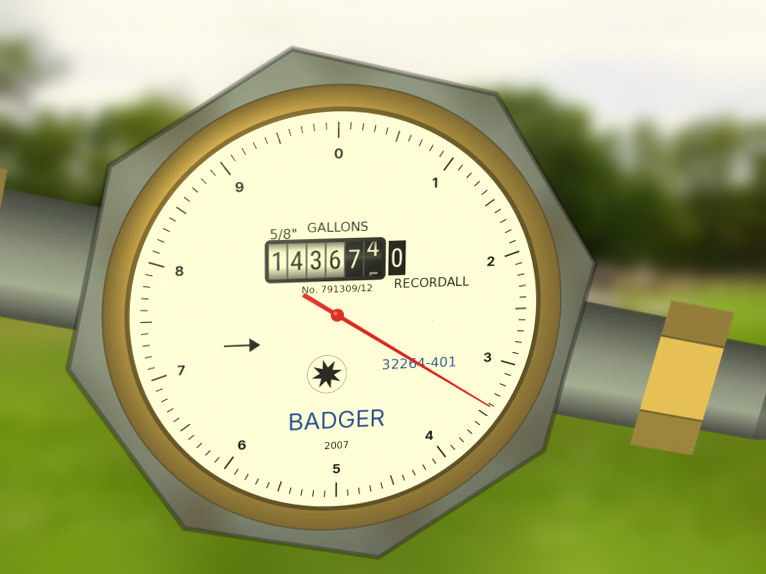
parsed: 1436743.4 gal
